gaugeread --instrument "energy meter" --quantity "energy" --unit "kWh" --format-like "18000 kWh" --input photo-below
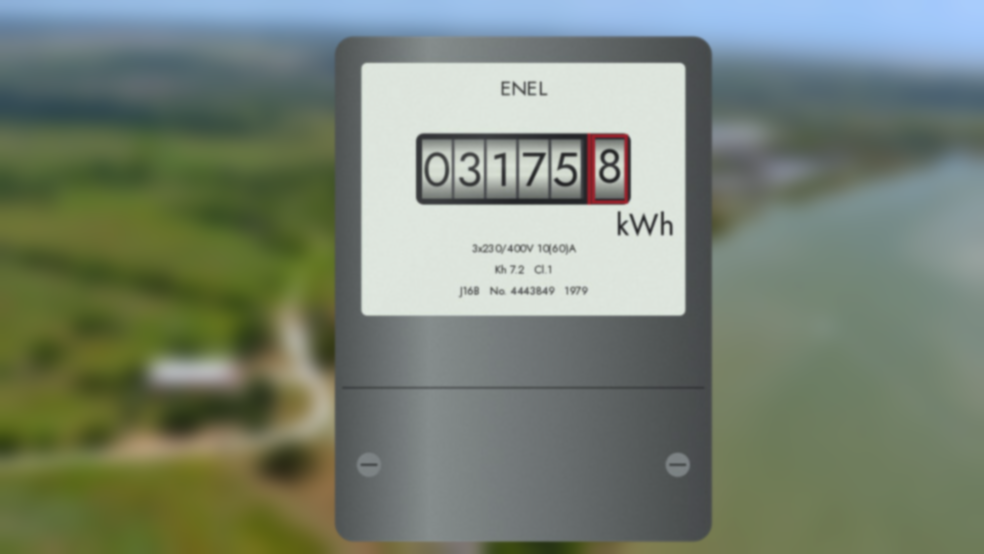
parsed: 3175.8 kWh
